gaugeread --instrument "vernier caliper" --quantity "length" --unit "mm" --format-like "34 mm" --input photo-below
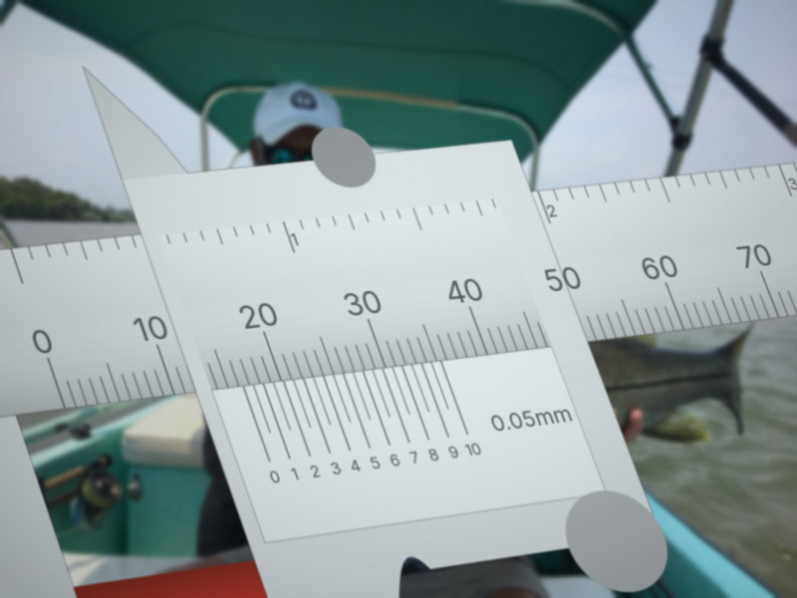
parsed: 16.4 mm
